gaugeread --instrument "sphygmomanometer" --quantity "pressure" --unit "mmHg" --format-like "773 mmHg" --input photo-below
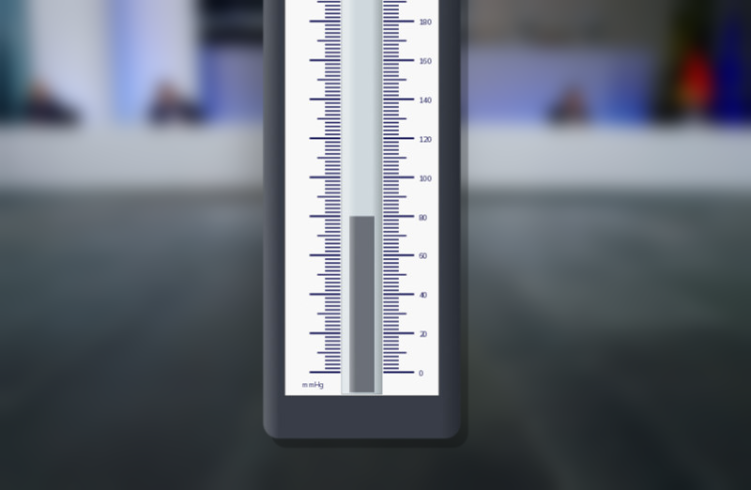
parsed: 80 mmHg
